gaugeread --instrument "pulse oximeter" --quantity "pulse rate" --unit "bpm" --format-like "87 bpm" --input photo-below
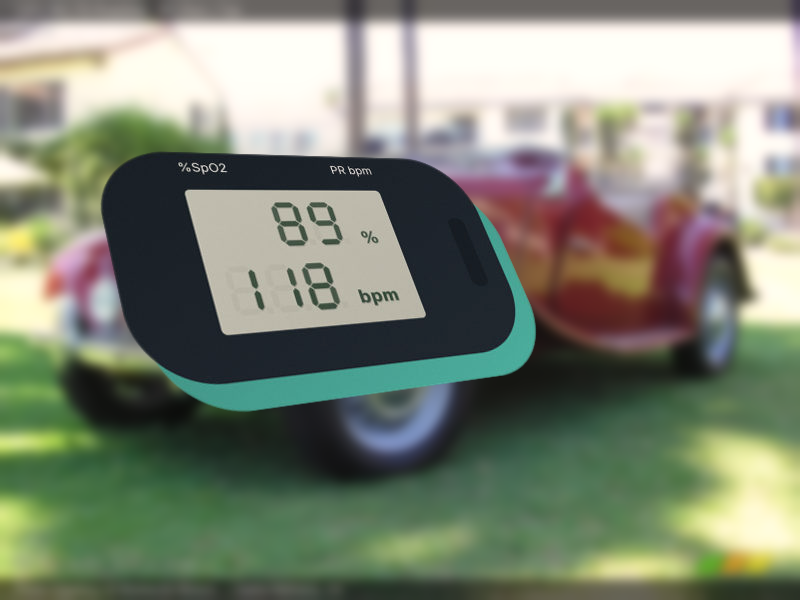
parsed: 118 bpm
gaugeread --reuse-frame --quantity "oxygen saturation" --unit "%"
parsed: 89 %
